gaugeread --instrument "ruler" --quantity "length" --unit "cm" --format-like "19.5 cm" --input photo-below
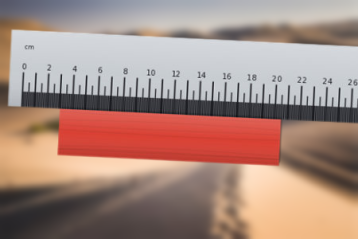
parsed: 17.5 cm
